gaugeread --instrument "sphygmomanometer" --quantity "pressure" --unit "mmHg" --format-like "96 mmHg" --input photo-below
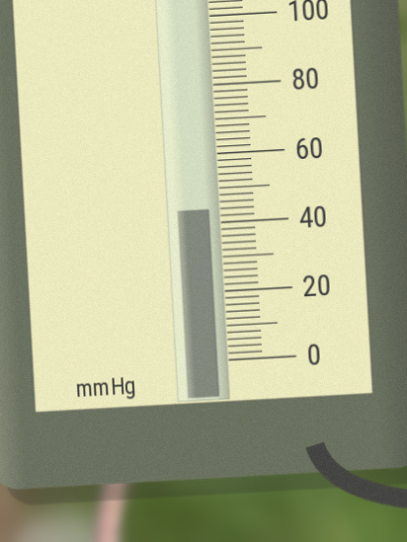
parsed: 44 mmHg
